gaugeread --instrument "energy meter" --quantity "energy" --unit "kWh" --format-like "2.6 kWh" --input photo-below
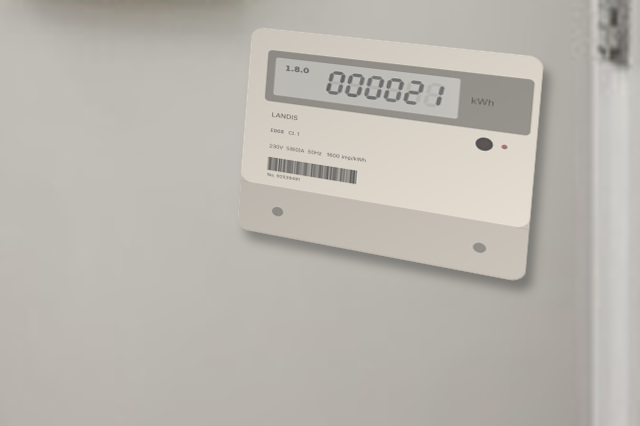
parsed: 21 kWh
